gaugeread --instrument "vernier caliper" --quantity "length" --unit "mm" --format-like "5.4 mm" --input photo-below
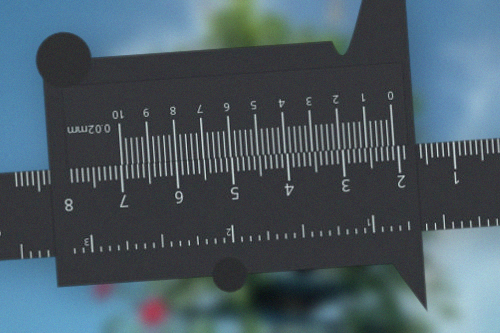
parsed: 20.8 mm
